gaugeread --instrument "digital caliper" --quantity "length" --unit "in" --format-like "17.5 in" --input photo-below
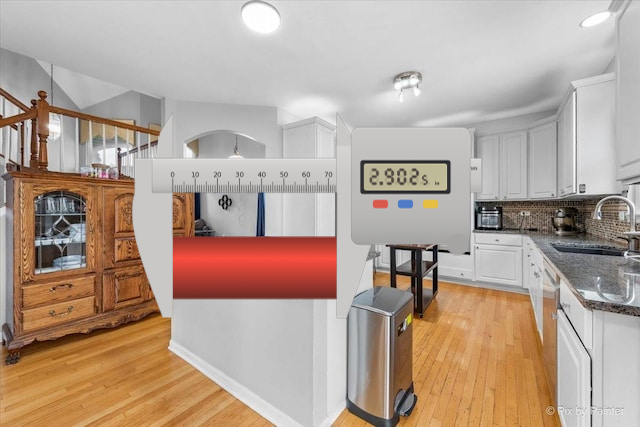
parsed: 2.9025 in
